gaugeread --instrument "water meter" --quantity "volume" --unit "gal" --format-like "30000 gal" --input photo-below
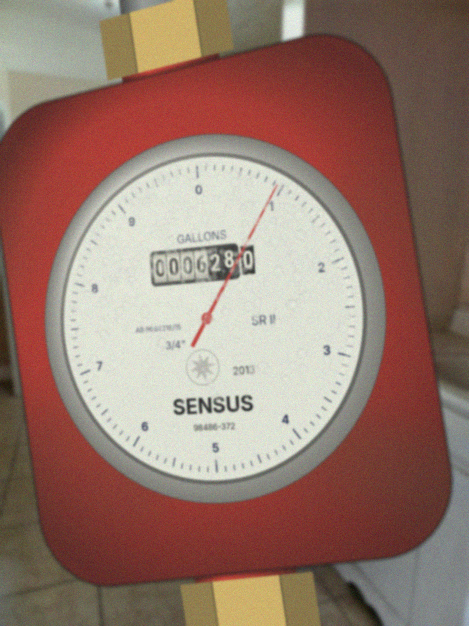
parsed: 6280.9 gal
